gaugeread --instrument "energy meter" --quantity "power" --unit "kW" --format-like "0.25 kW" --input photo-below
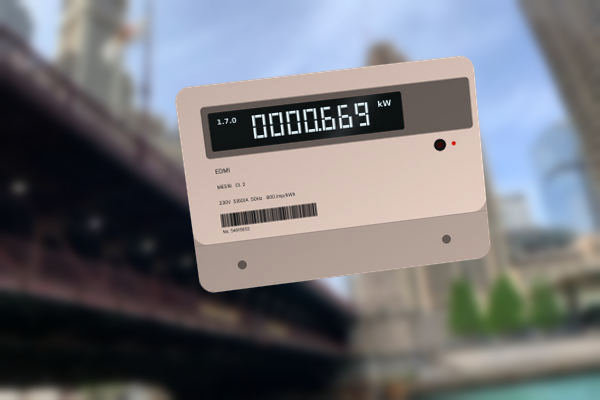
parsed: 0.669 kW
